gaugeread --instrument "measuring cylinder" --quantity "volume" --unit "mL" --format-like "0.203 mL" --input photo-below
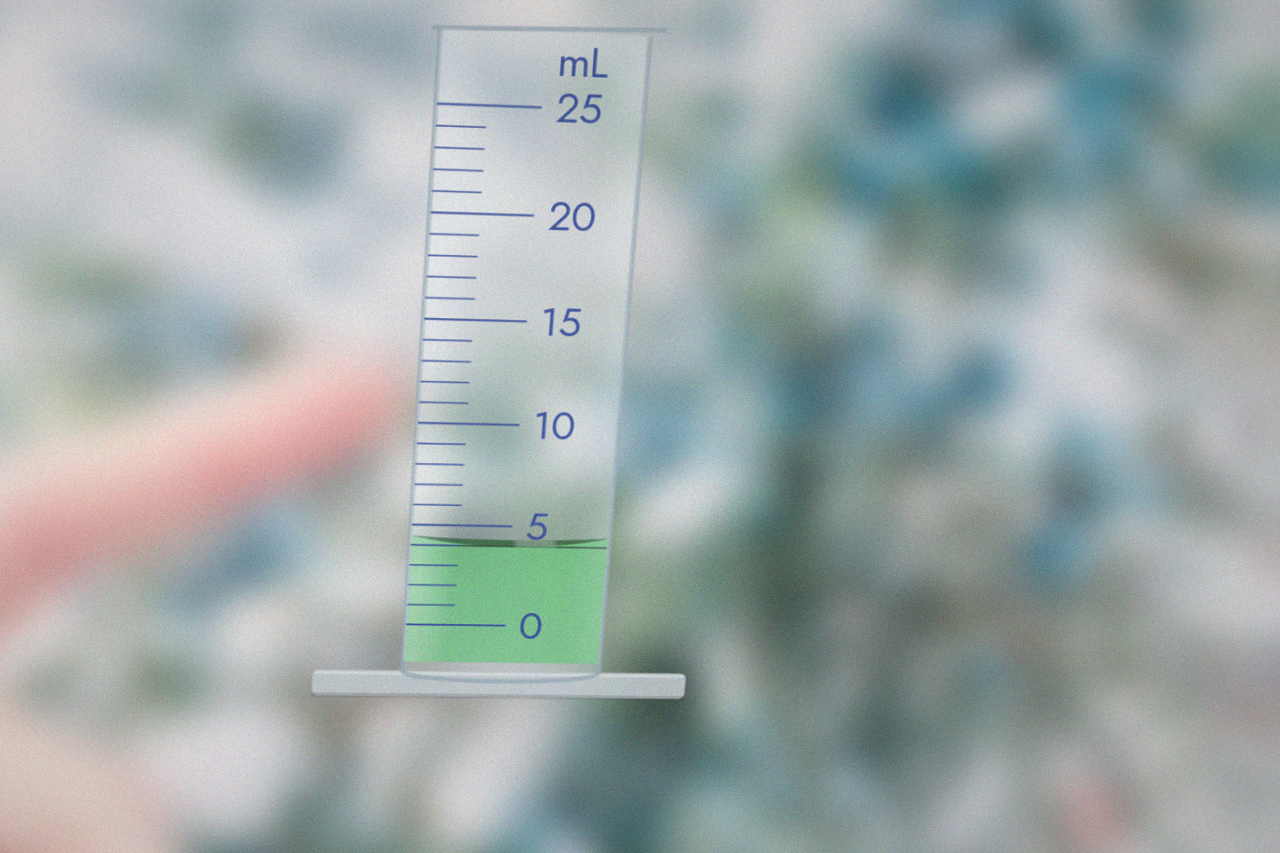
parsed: 4 mL
